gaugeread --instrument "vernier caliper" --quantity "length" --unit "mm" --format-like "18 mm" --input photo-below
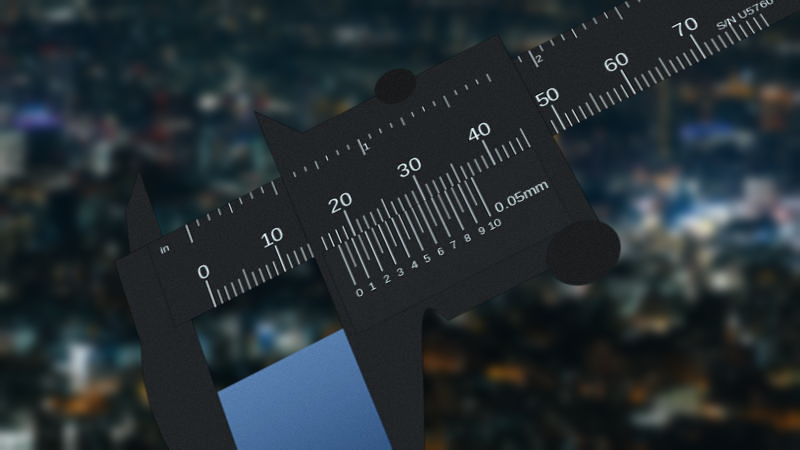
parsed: 17.6 mm
